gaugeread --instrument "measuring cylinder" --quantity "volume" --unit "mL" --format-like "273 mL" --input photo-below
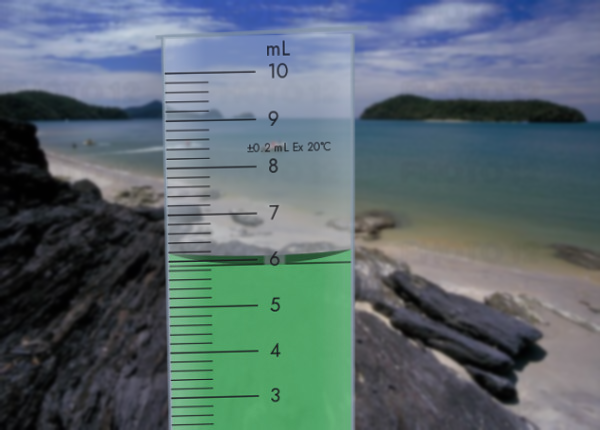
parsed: 5.9 mL
